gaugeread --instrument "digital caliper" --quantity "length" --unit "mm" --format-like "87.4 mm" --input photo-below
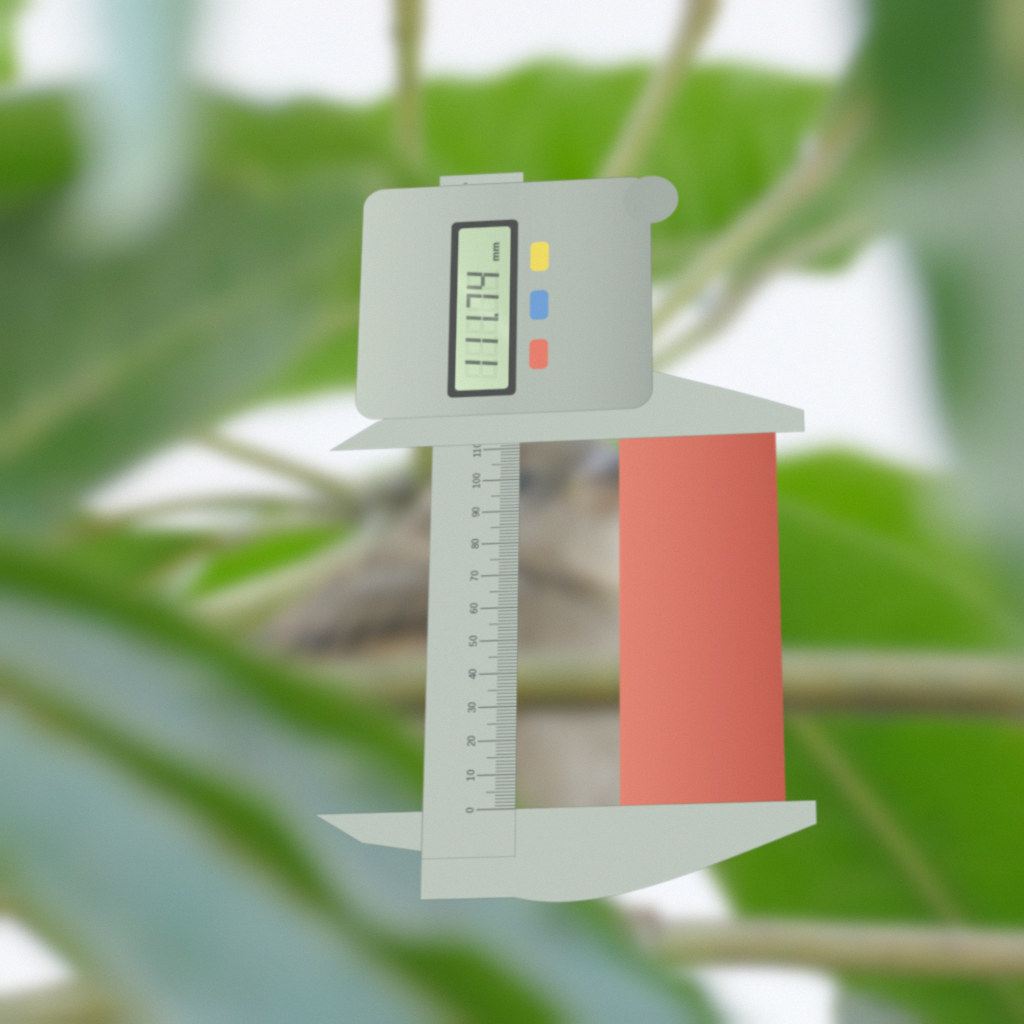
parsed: 111.74 mm
